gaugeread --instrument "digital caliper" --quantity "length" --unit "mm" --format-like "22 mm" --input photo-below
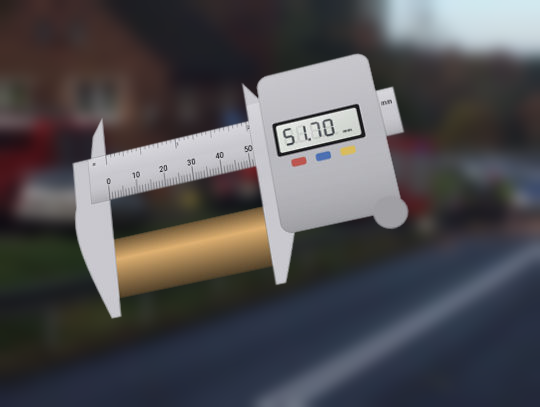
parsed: 51.70 mm
